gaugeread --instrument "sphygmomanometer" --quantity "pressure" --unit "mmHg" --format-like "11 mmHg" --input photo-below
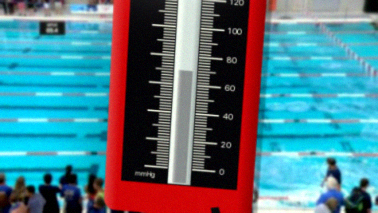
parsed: 70 mmHg
